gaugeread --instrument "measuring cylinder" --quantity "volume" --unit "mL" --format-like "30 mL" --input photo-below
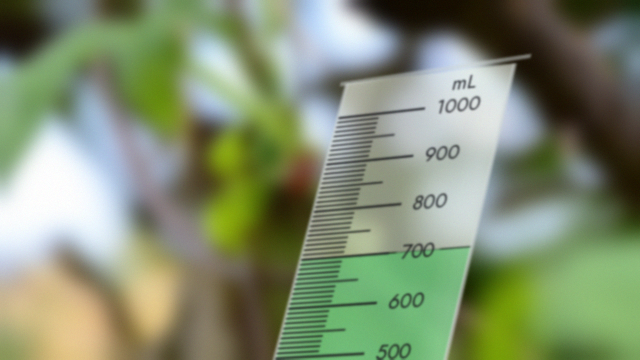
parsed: 700 mL
